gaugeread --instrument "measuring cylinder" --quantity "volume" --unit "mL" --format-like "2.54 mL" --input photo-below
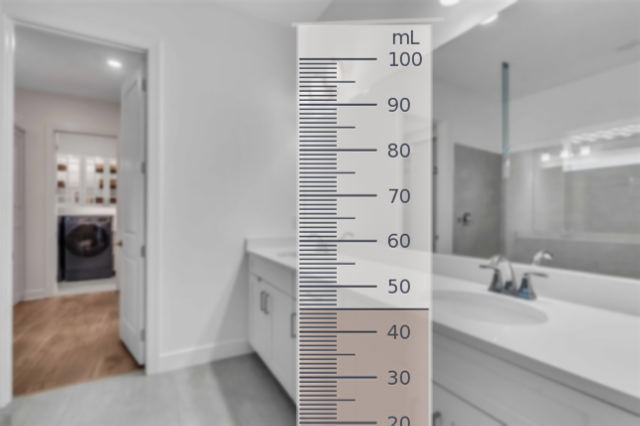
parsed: 45 mL
